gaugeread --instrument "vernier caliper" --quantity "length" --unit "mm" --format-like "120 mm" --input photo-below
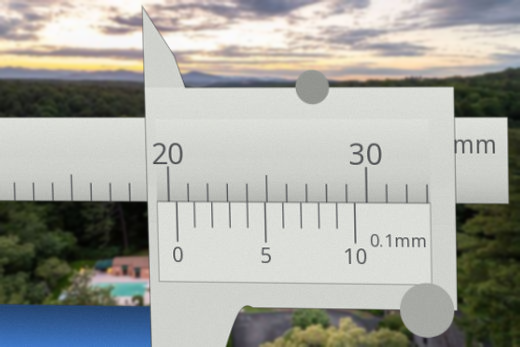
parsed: 20.4 mm
